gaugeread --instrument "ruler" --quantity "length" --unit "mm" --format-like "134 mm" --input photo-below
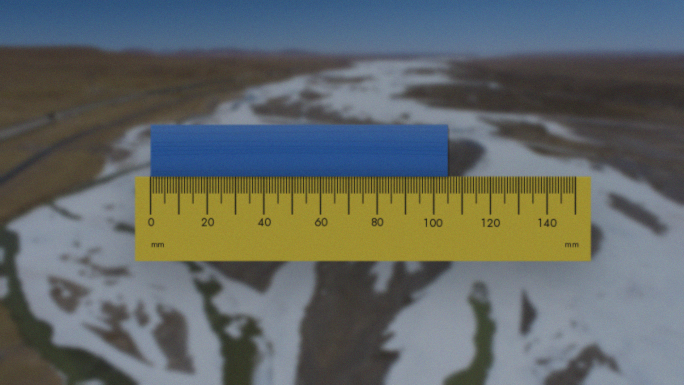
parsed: 105 mm
